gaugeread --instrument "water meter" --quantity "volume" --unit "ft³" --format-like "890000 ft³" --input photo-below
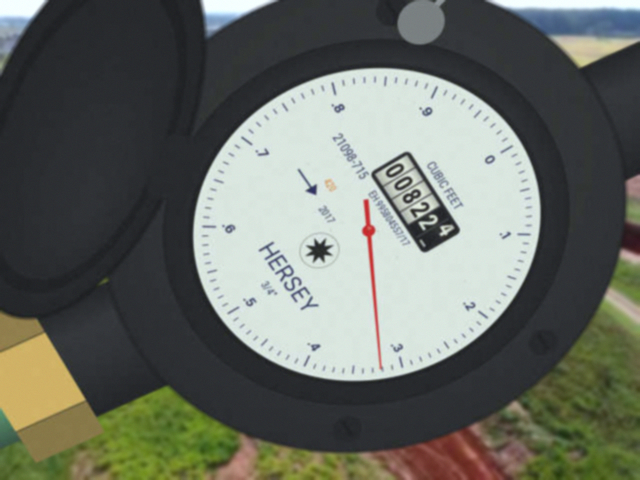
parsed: 8224.32 ft³
